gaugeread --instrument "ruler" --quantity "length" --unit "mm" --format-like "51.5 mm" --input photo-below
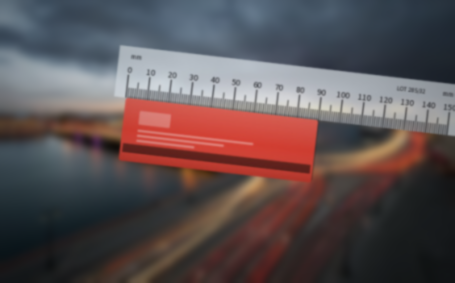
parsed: 90 mm
